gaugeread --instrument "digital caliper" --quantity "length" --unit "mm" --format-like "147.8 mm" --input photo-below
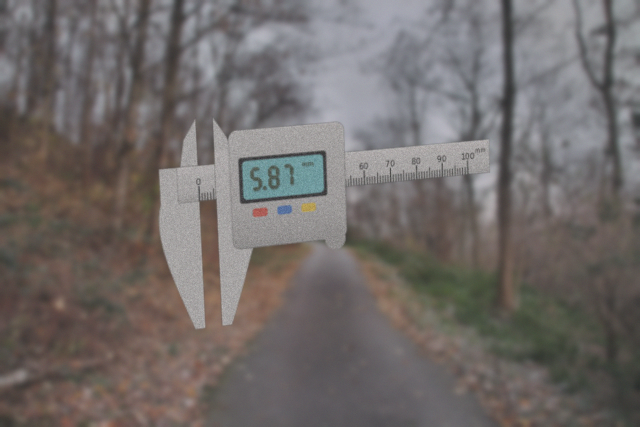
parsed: 5.87 mm
